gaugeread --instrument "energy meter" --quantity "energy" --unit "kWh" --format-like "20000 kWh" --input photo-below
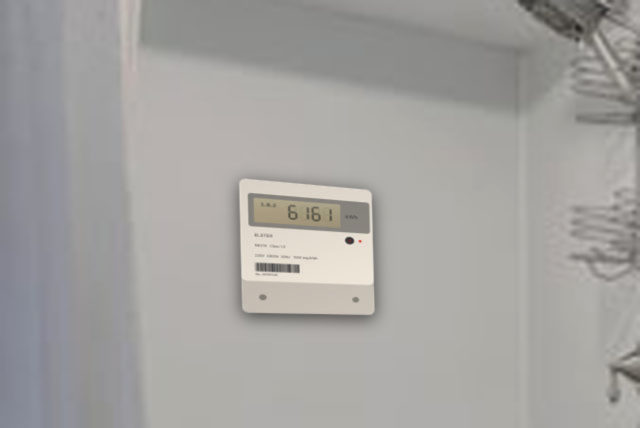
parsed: 6161 kWh
